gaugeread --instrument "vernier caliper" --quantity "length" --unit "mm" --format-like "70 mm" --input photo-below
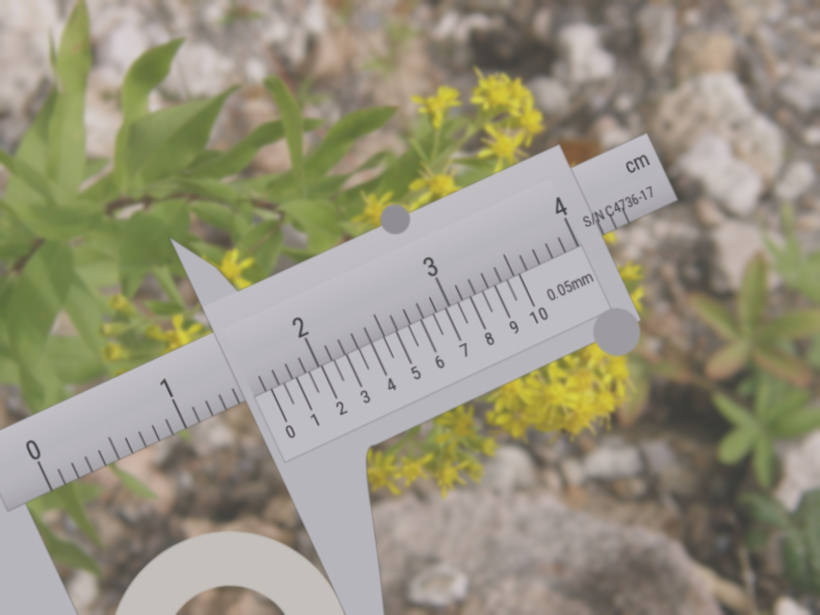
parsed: 16.4 mm
